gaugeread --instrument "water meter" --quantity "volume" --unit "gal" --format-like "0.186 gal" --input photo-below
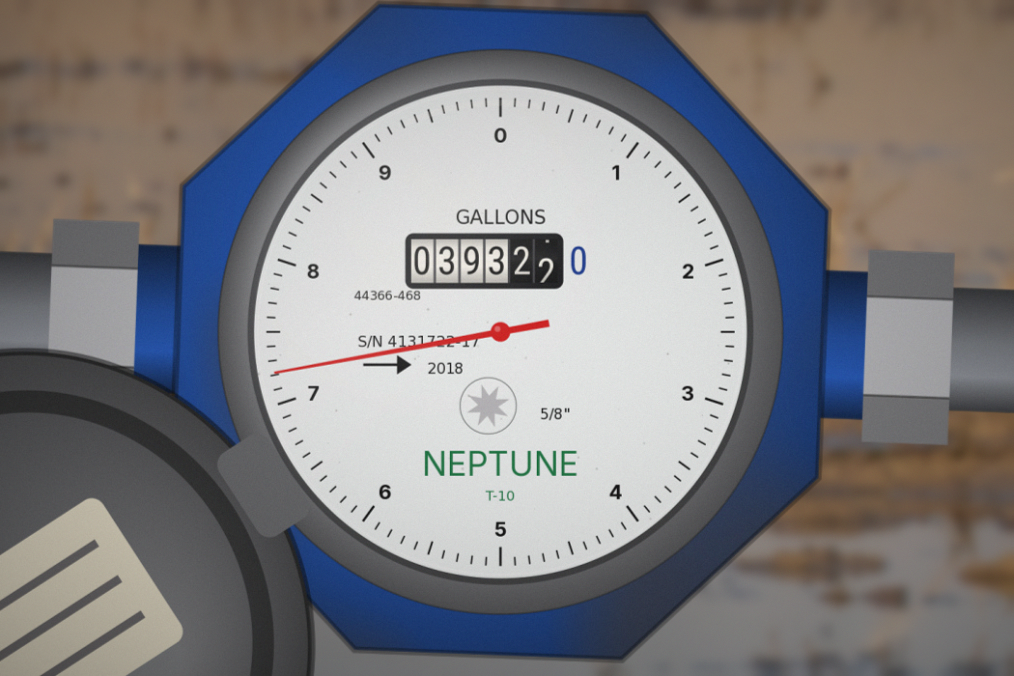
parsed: 393217.2 gal
